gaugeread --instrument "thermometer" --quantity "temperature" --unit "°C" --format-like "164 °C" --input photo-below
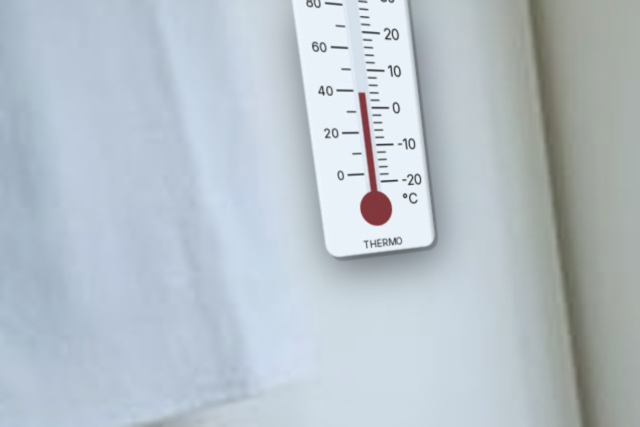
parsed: 4 °C
